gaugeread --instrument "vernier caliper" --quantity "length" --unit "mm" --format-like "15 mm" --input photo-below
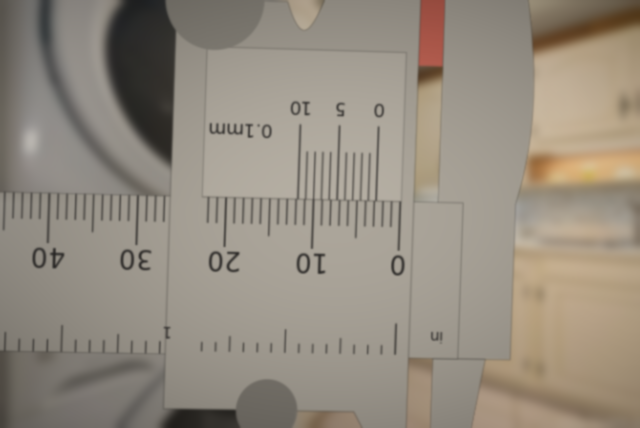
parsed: 2.8 mm
